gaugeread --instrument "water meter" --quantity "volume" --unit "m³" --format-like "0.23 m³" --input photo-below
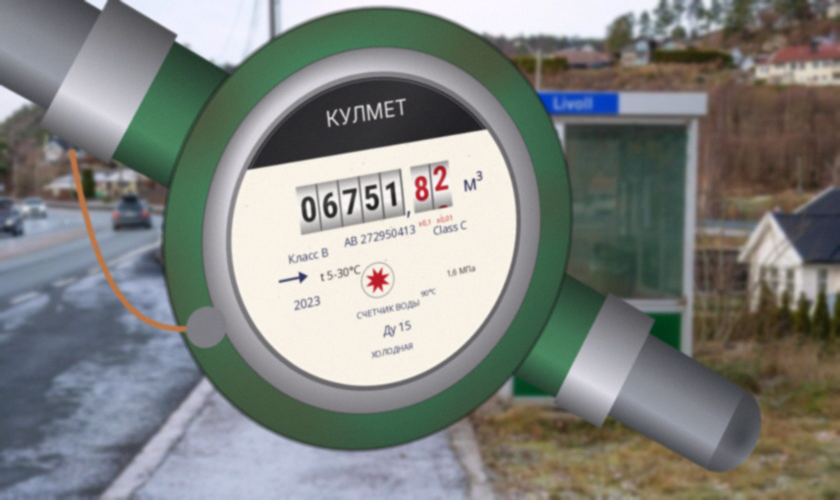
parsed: 6751.82 m³
